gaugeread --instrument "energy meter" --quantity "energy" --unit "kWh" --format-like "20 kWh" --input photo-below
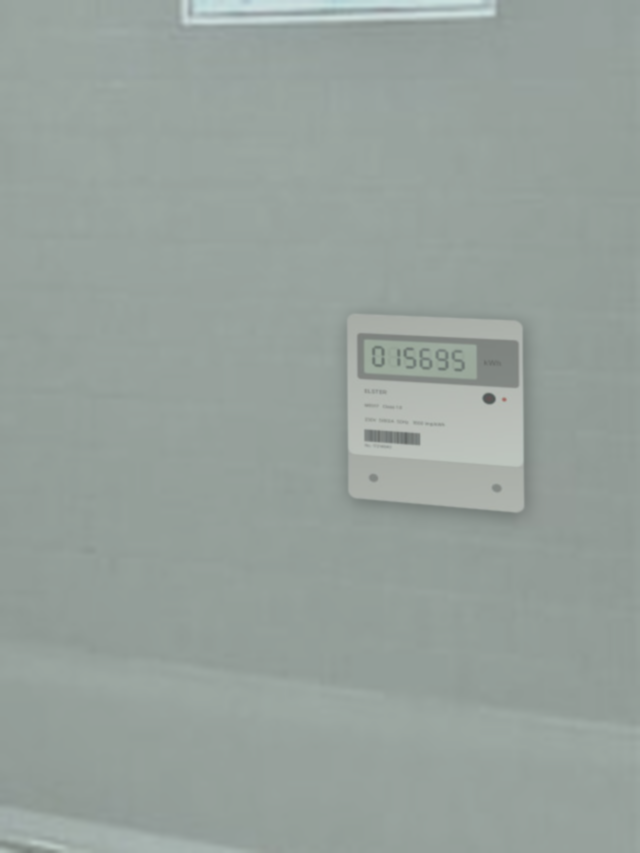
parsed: 15695 kWh
